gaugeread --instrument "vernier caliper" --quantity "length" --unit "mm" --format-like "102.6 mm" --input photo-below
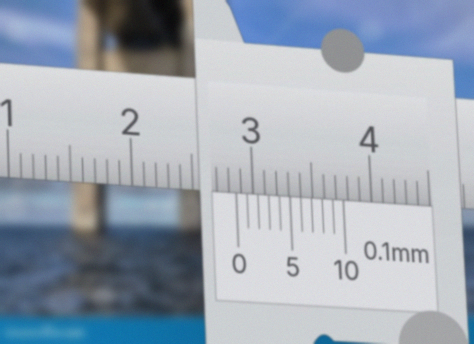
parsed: 28.6 mm
